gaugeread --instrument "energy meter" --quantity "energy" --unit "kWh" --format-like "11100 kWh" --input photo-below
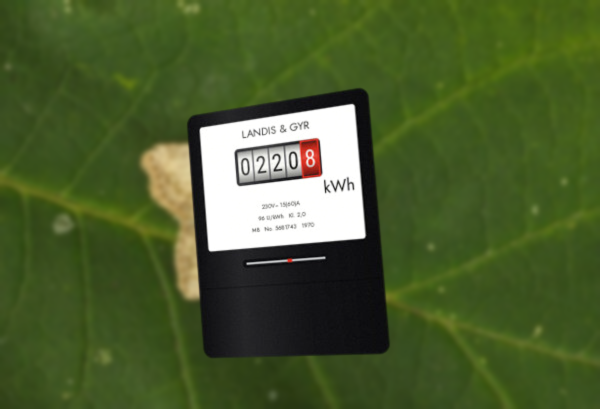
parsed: 220.8 kWh
